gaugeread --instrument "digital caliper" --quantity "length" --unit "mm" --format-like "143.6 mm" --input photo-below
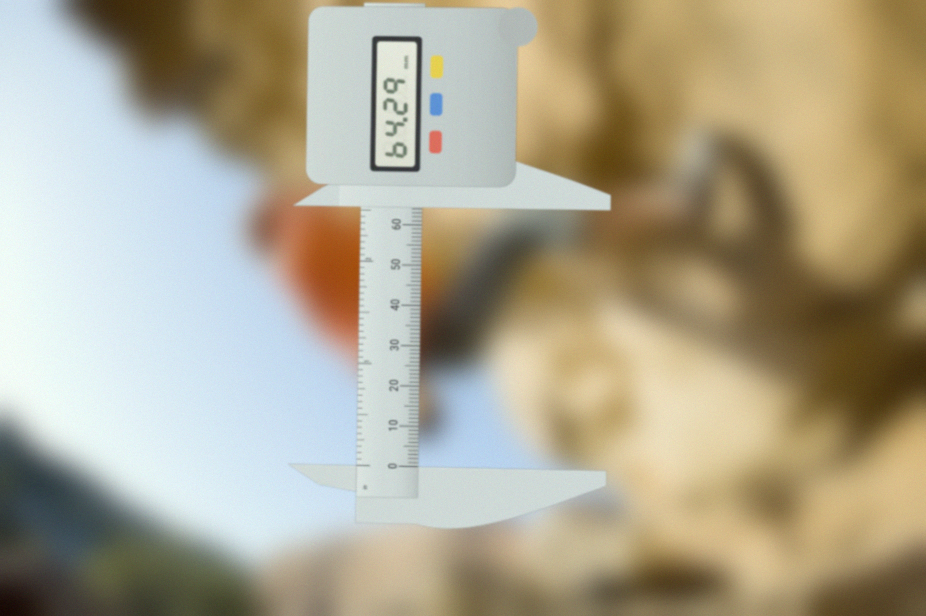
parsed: 64.29 mm
